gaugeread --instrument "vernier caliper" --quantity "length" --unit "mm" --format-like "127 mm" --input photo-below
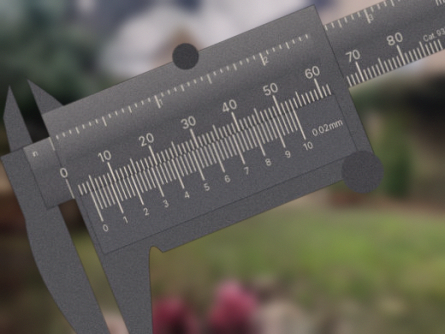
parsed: 4.0 mm
